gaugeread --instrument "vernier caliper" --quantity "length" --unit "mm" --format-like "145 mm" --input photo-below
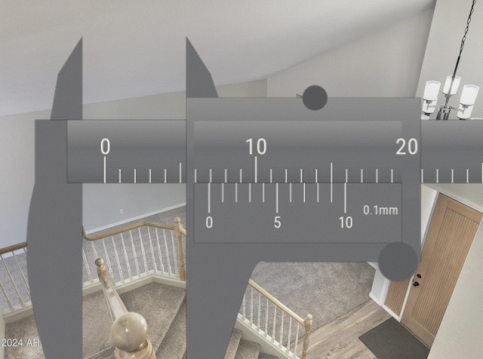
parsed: 6.9 mm
